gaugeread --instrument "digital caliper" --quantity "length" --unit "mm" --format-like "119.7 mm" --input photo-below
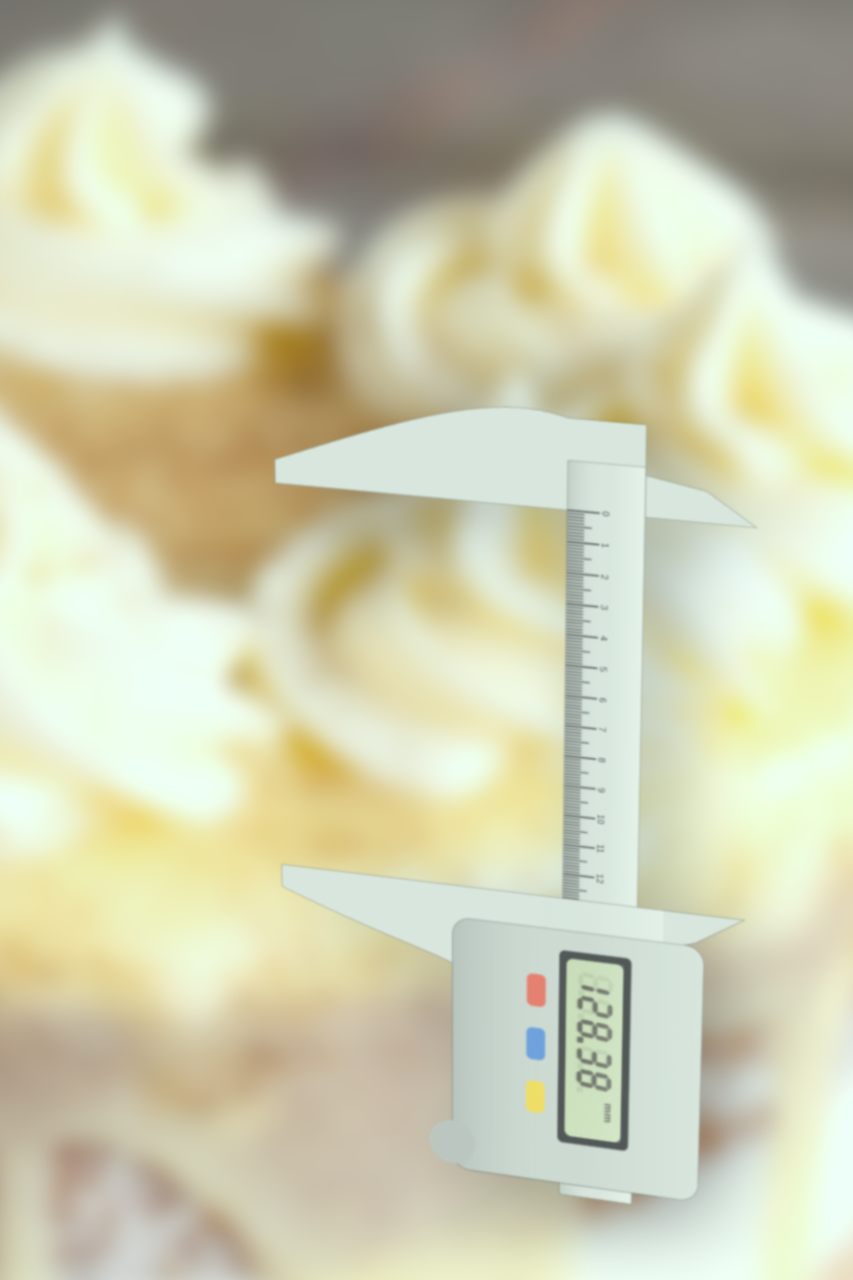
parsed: 128.38 mm
